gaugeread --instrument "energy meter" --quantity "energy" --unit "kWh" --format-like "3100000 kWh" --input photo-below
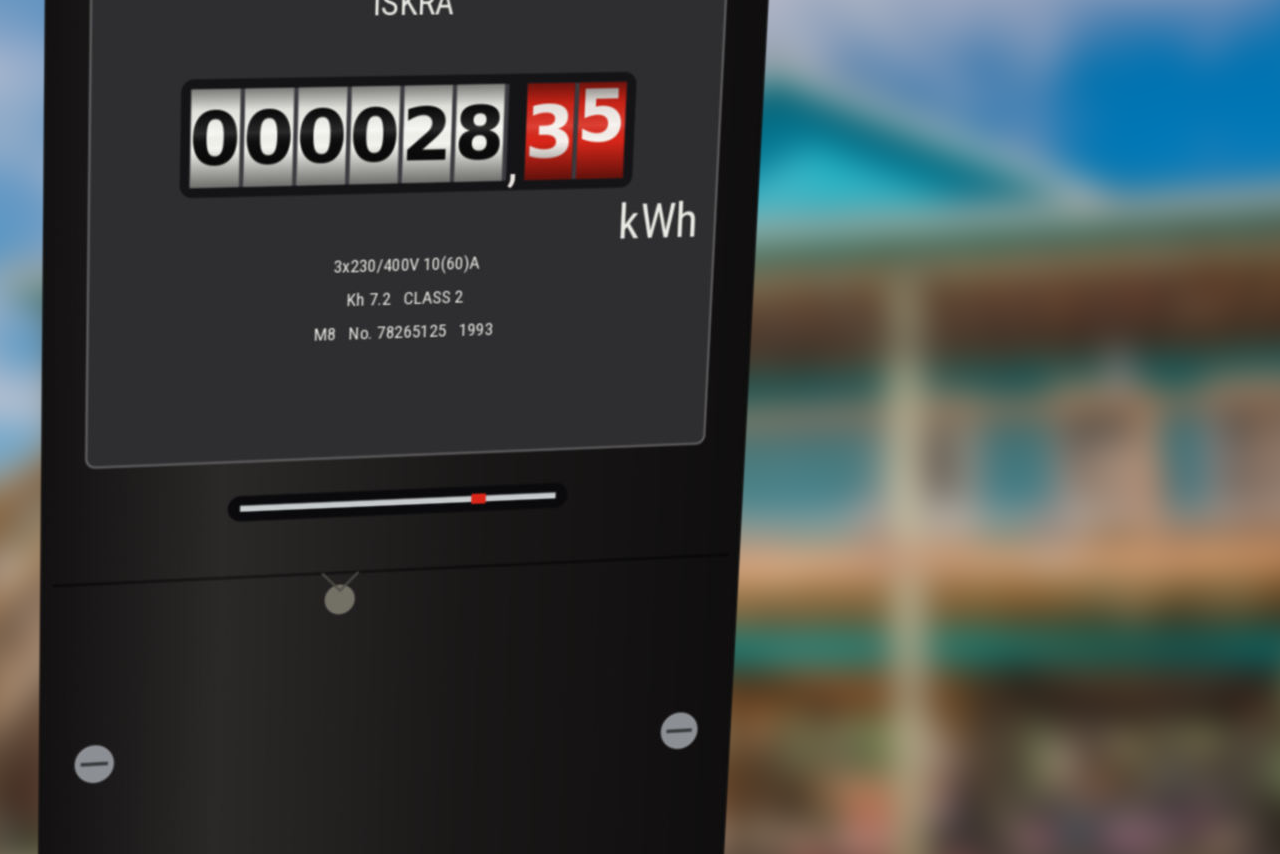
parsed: 28.35 kWh
